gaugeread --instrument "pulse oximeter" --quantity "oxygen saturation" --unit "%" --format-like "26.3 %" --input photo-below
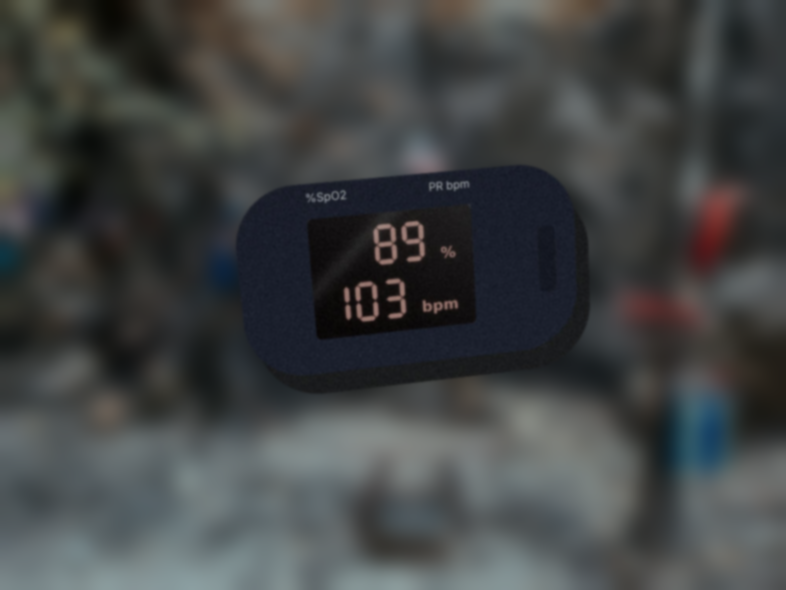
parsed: 89 %
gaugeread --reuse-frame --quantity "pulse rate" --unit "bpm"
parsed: 103 bpm
